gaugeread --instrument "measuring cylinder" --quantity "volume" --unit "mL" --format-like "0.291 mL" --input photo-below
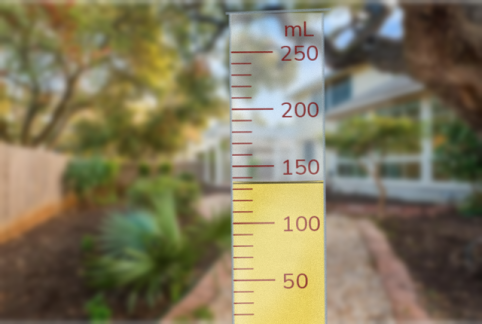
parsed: 135 mL
